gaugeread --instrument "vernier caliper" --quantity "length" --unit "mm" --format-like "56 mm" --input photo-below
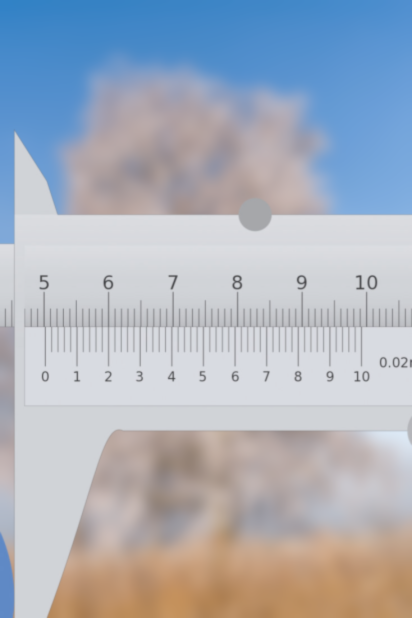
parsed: 50.2 mm
